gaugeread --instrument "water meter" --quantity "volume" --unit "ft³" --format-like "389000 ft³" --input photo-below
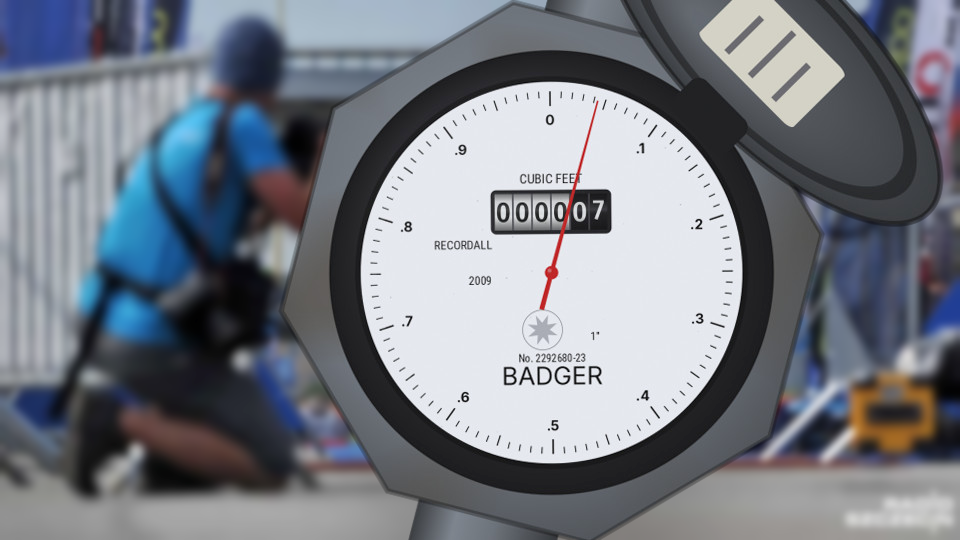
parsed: 7.04 ft³
